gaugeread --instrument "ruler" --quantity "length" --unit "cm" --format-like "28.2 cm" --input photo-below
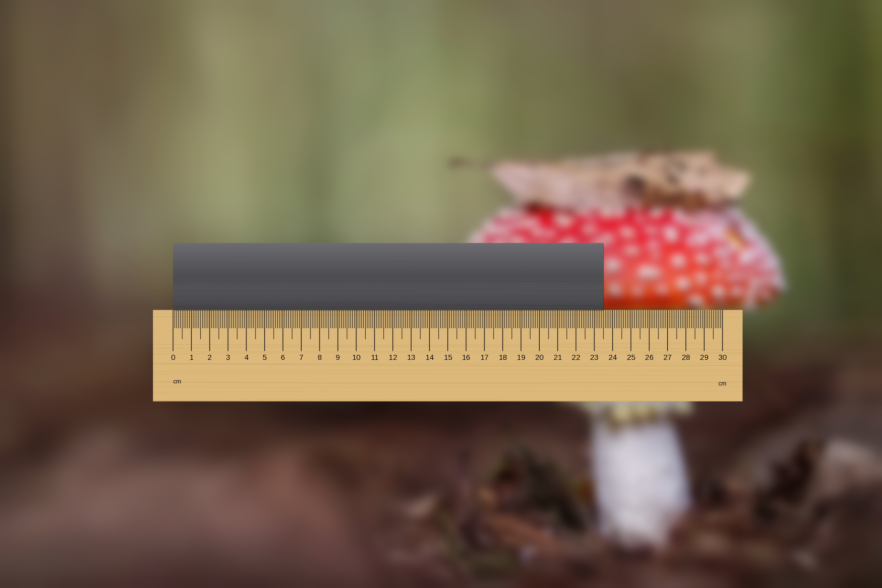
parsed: 23.5 cm
